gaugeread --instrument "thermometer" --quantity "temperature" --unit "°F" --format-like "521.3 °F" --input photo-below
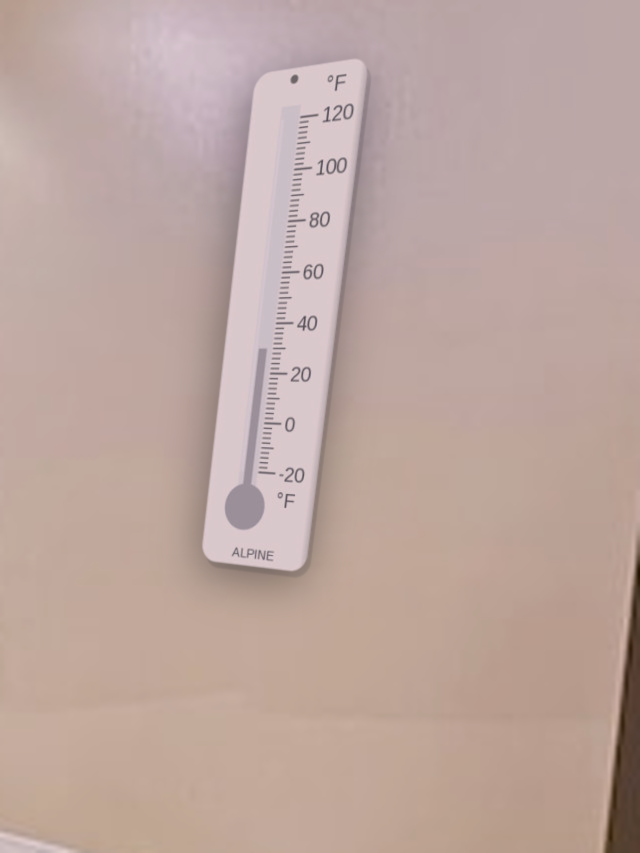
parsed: 30 °F
